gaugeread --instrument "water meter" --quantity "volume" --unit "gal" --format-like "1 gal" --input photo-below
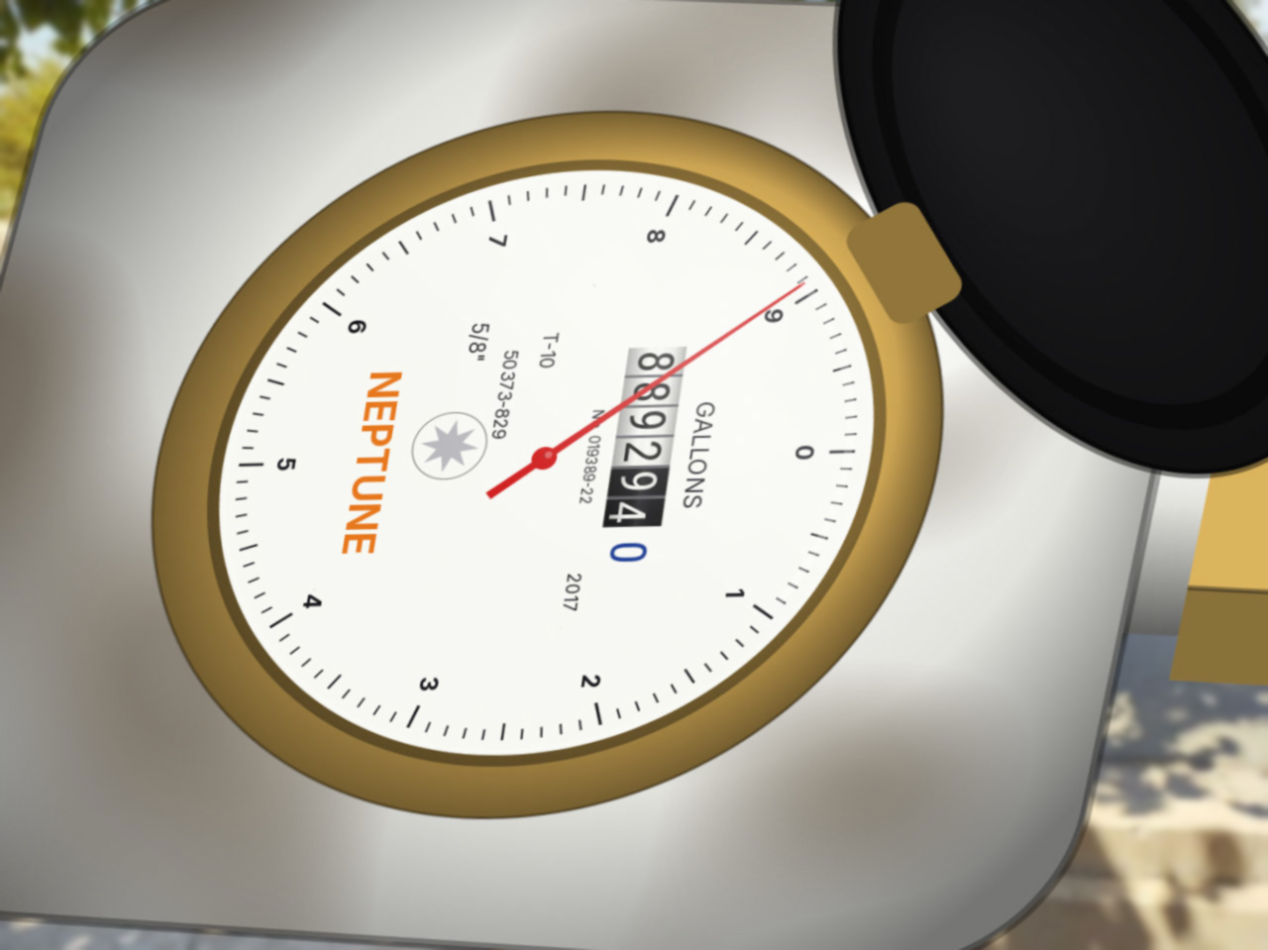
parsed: 8892938.9 gal
